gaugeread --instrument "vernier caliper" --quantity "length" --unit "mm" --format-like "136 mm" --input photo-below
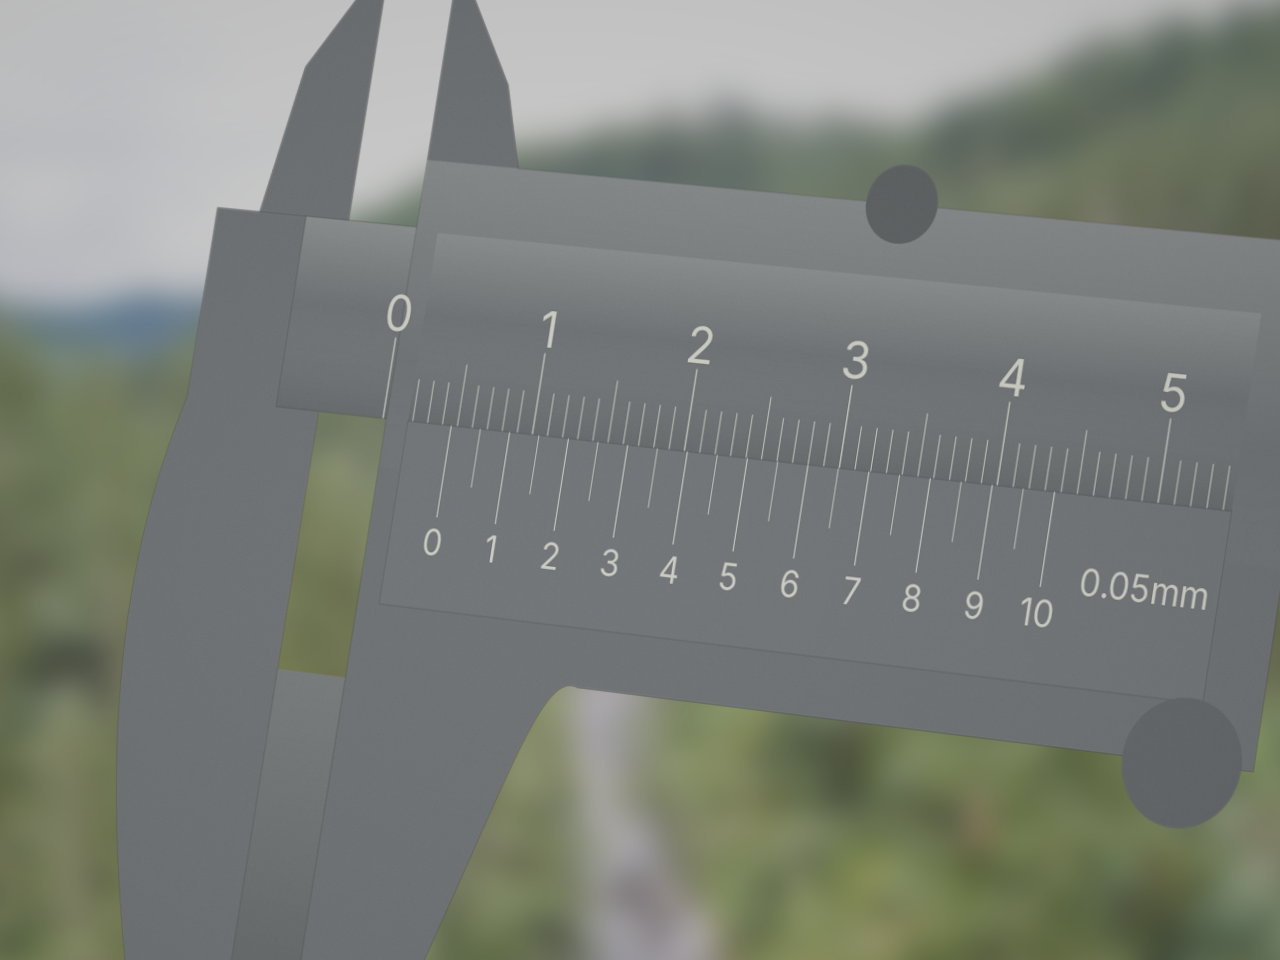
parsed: 4.6 mm
